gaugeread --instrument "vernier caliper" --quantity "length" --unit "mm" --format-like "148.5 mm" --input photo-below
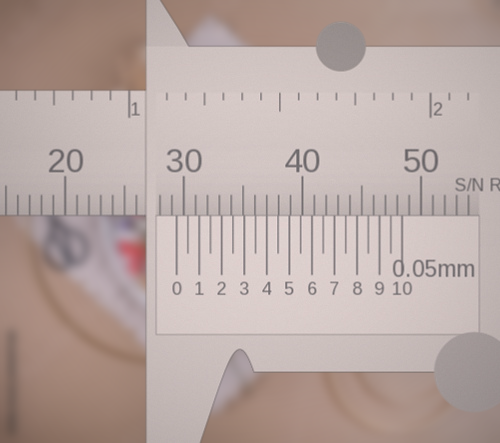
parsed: 29.4 mm
